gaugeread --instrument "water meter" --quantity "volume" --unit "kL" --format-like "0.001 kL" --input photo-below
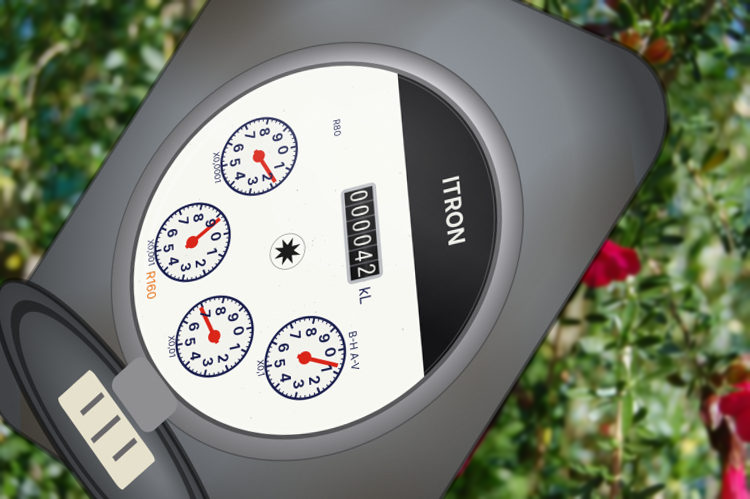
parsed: 42.0691 kL
